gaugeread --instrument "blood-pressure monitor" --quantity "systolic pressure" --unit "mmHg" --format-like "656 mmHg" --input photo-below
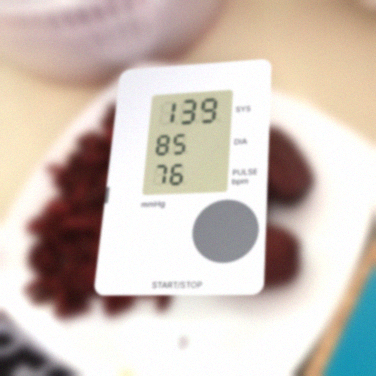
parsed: 139 mmHg
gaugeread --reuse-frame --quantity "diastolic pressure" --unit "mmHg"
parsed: 85 mmHg
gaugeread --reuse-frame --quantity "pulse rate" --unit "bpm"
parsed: 76 bpm
